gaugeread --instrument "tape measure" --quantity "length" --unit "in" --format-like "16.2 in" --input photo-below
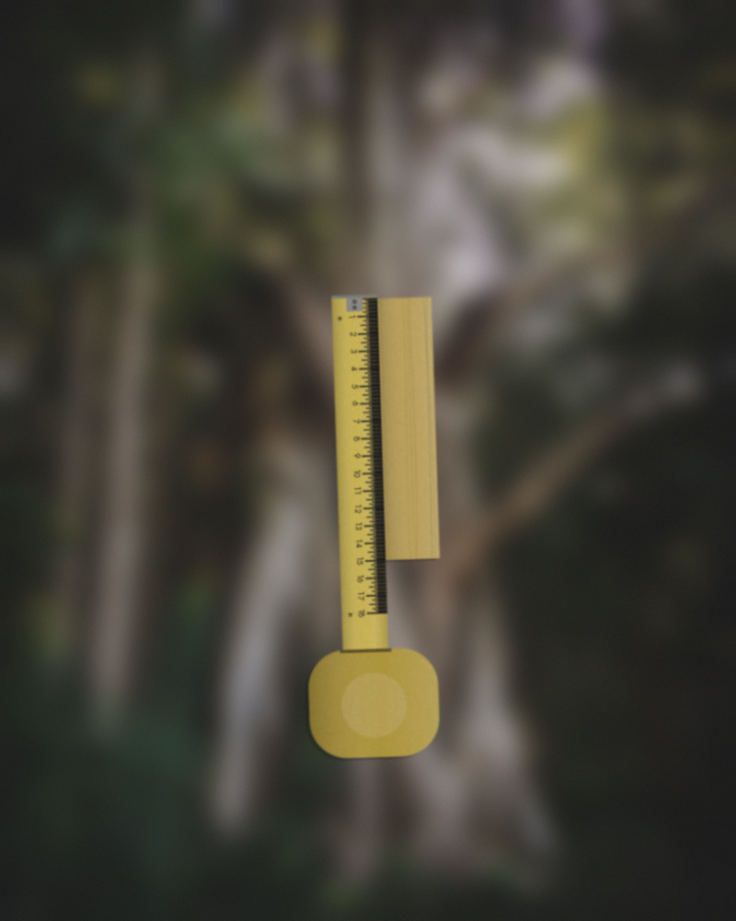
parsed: 15 in
